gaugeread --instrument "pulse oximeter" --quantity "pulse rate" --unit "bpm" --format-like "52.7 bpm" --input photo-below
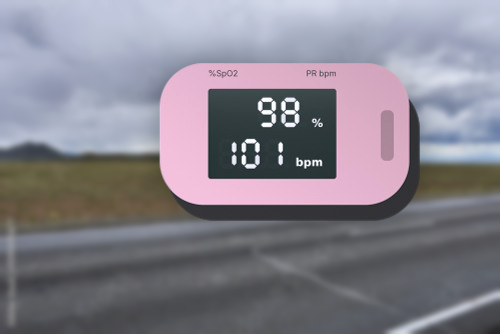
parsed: 101 bpm
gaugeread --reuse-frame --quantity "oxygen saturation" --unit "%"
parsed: 98 %
